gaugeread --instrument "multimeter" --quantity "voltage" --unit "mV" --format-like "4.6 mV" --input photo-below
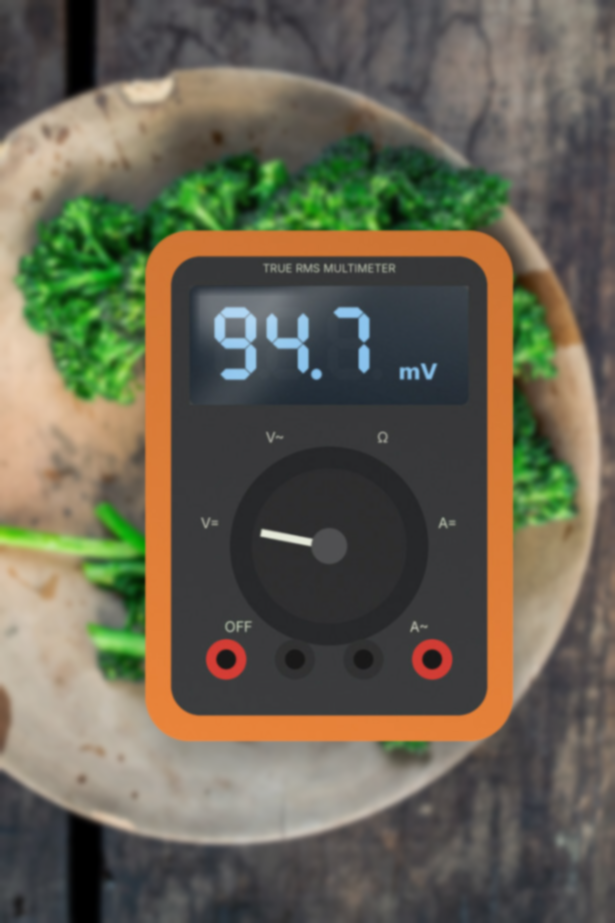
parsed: 94.7 mV
